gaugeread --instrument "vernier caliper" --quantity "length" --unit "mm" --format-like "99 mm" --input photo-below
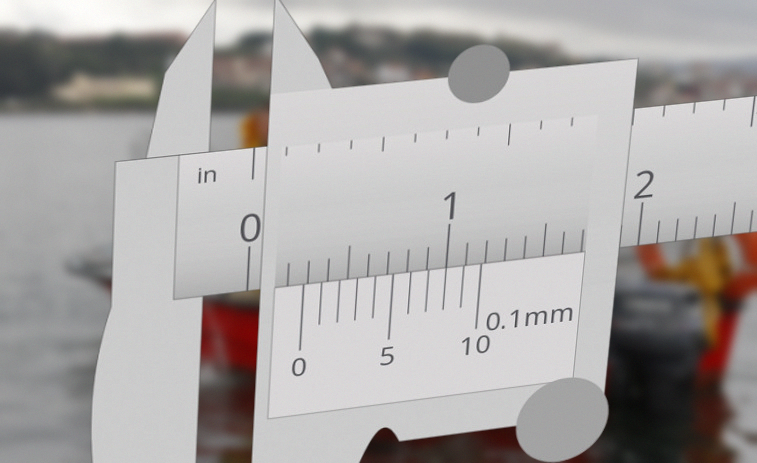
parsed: 2.8 mm
